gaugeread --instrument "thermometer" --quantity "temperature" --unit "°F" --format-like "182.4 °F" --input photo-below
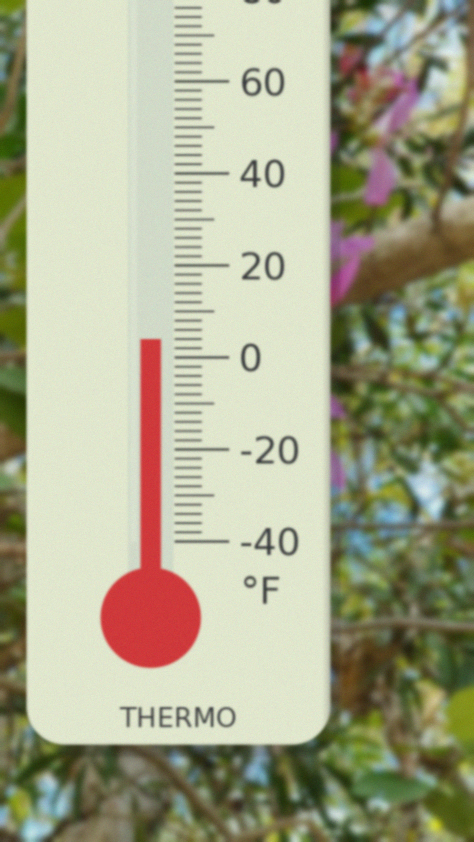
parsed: 4 °F
